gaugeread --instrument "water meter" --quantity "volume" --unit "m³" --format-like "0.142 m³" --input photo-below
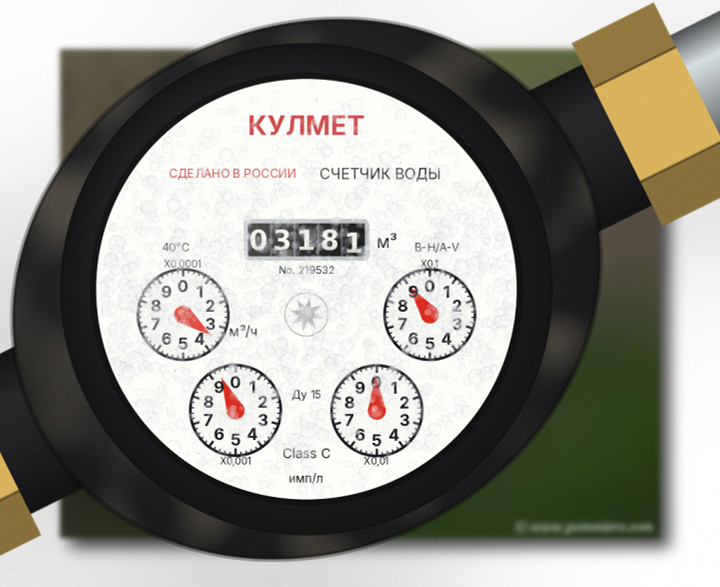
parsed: 3180.8993 m³
